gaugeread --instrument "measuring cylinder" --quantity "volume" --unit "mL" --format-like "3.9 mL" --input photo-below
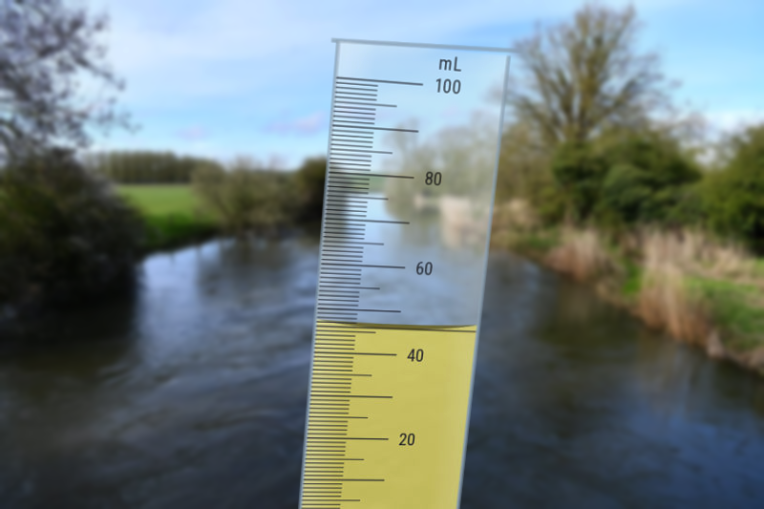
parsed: 46 mL
